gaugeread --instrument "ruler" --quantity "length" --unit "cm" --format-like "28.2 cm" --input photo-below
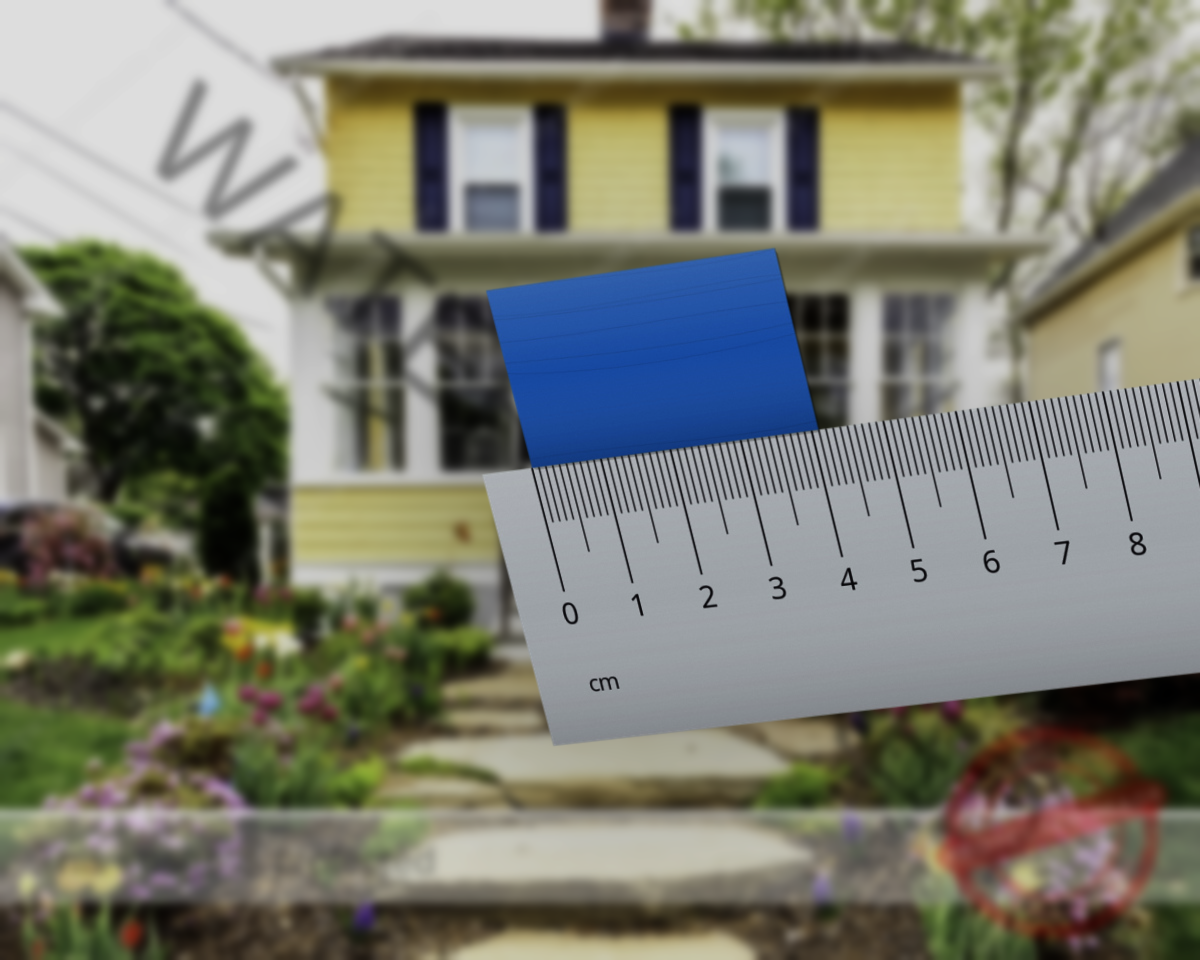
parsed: 4.1 cm
